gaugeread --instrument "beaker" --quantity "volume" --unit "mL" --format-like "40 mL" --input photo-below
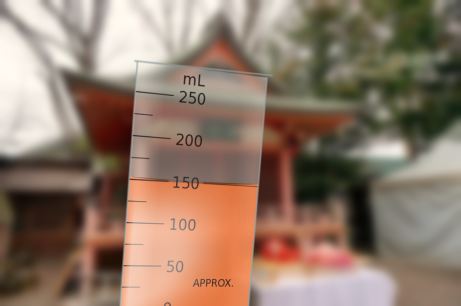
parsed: 150 mL
